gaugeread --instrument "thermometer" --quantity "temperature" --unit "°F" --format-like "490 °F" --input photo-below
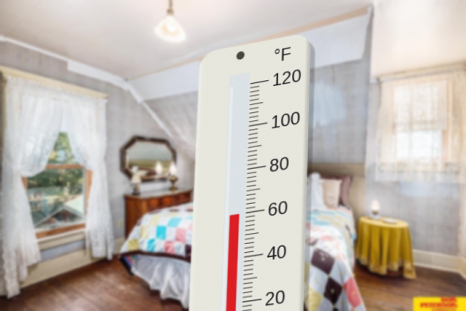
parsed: 60 °F
